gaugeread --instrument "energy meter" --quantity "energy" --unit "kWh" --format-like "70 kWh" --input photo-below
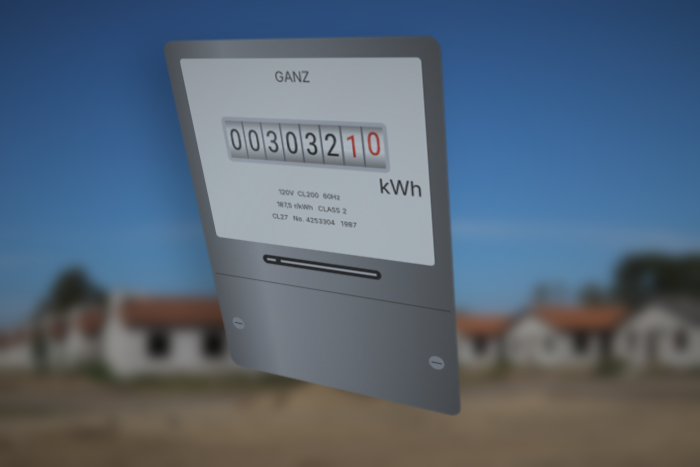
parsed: 3032.10 kWh
